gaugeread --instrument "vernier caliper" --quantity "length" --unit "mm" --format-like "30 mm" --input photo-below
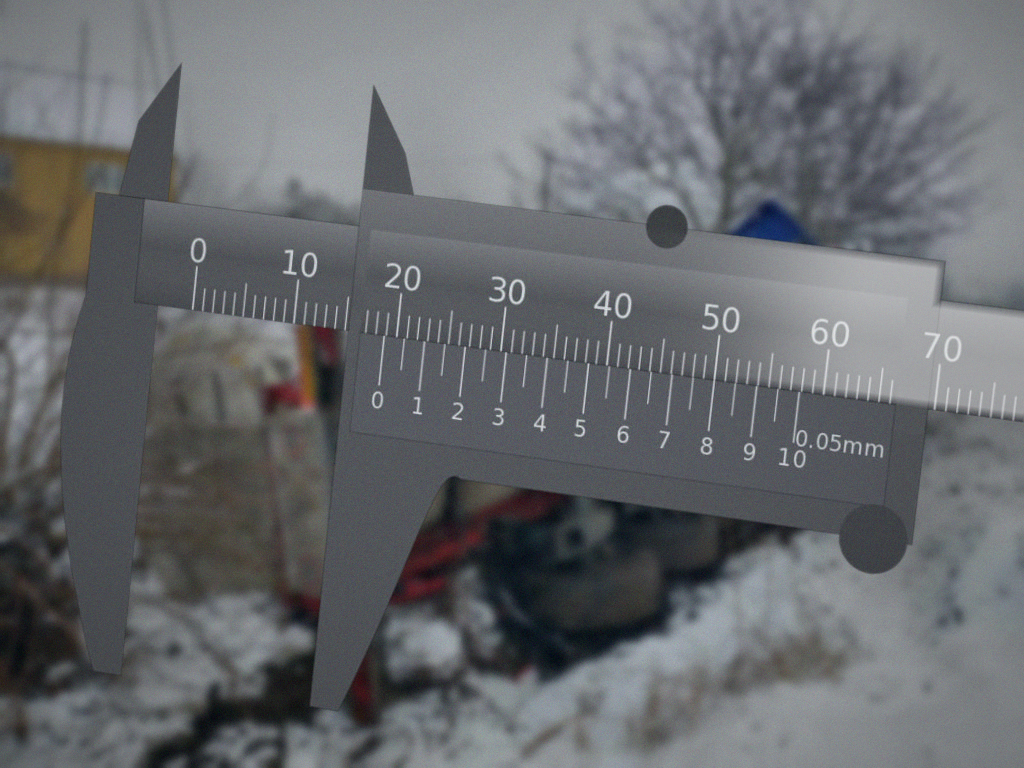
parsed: 18.8 mm
